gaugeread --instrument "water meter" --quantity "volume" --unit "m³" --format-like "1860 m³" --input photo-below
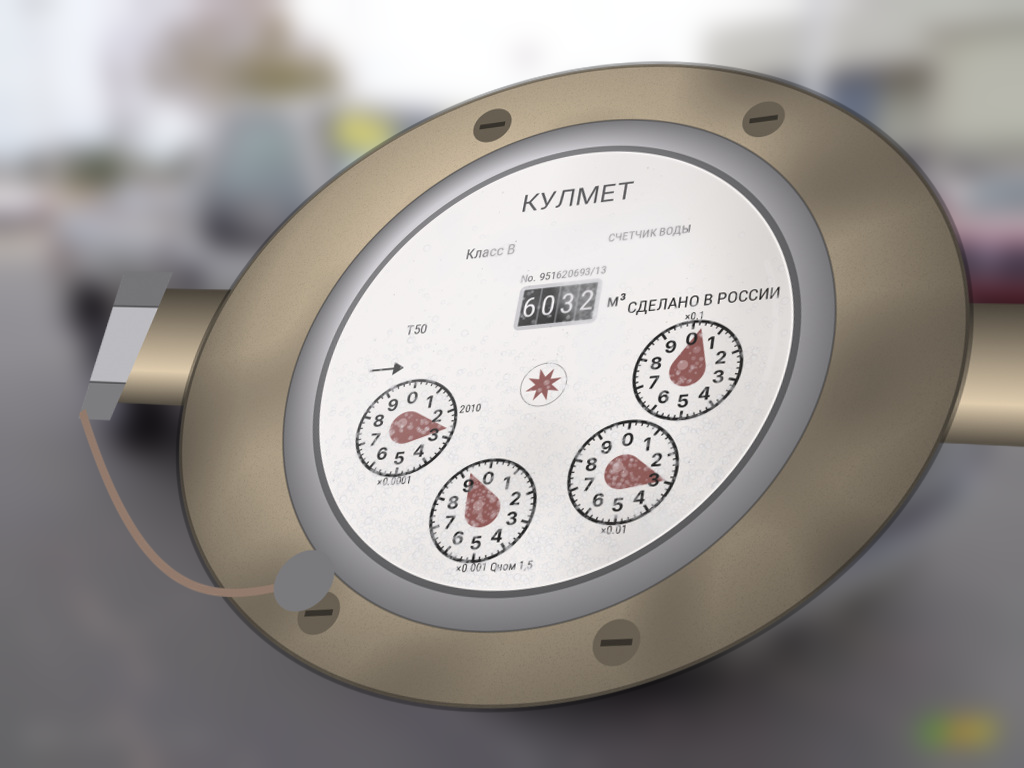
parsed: 6032.0292 m³
